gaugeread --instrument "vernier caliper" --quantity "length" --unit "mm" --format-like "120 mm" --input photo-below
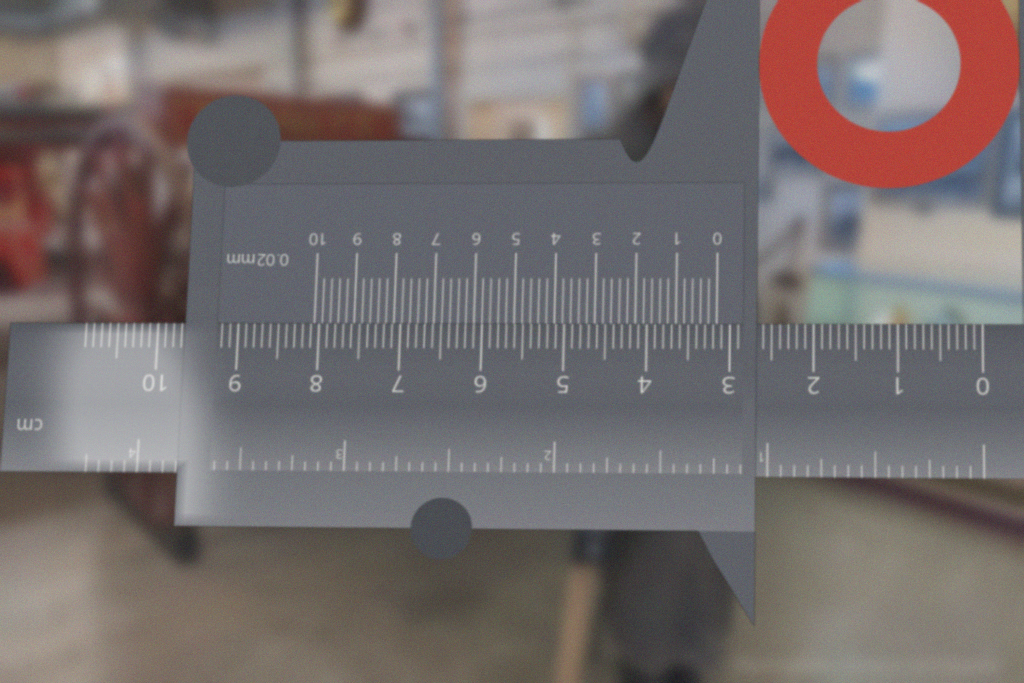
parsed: 31.6 mm
